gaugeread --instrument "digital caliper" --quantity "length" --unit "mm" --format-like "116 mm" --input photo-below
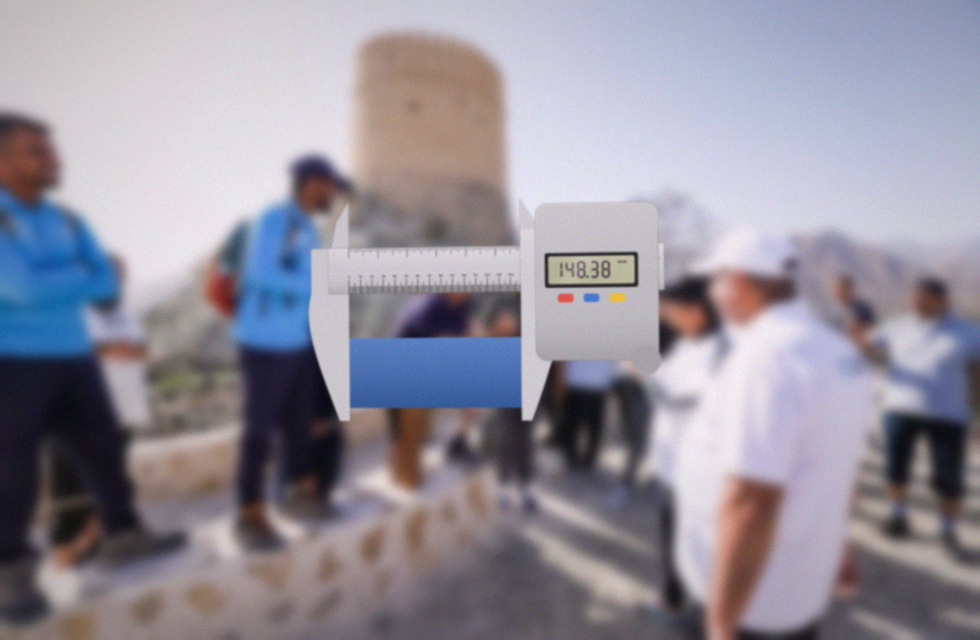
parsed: 148.38 mm
